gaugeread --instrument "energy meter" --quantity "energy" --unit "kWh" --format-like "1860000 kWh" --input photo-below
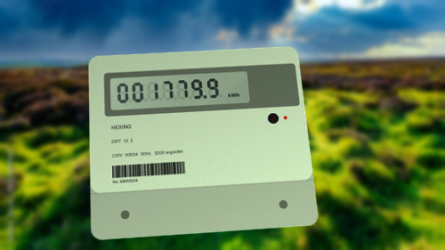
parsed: 1779.9 kWh
